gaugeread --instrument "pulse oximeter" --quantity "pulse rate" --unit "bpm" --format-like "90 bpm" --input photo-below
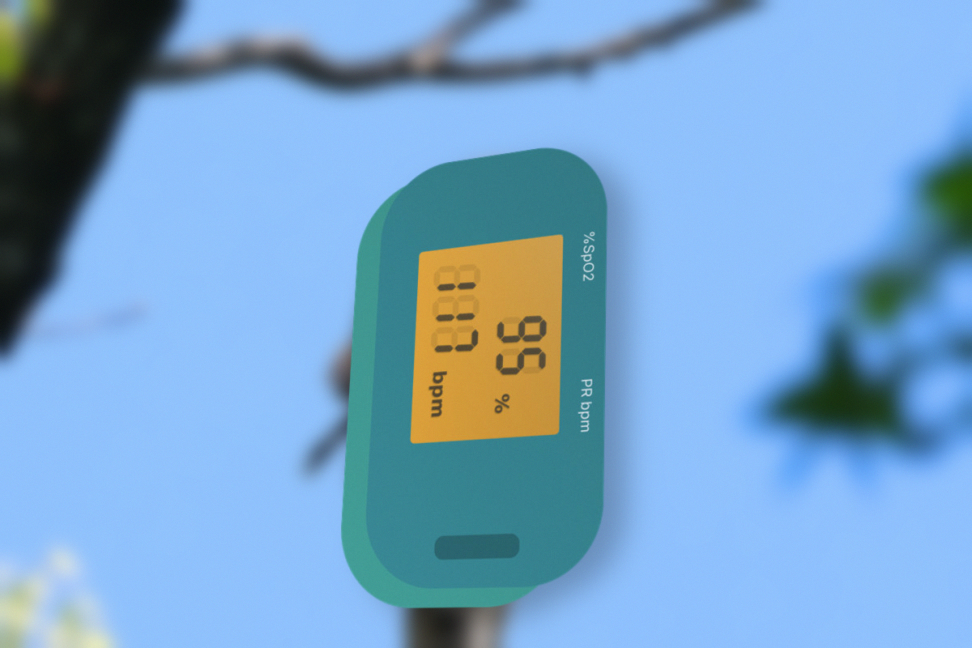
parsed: 117 bpm
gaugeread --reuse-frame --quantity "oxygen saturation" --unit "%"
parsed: 95 %
